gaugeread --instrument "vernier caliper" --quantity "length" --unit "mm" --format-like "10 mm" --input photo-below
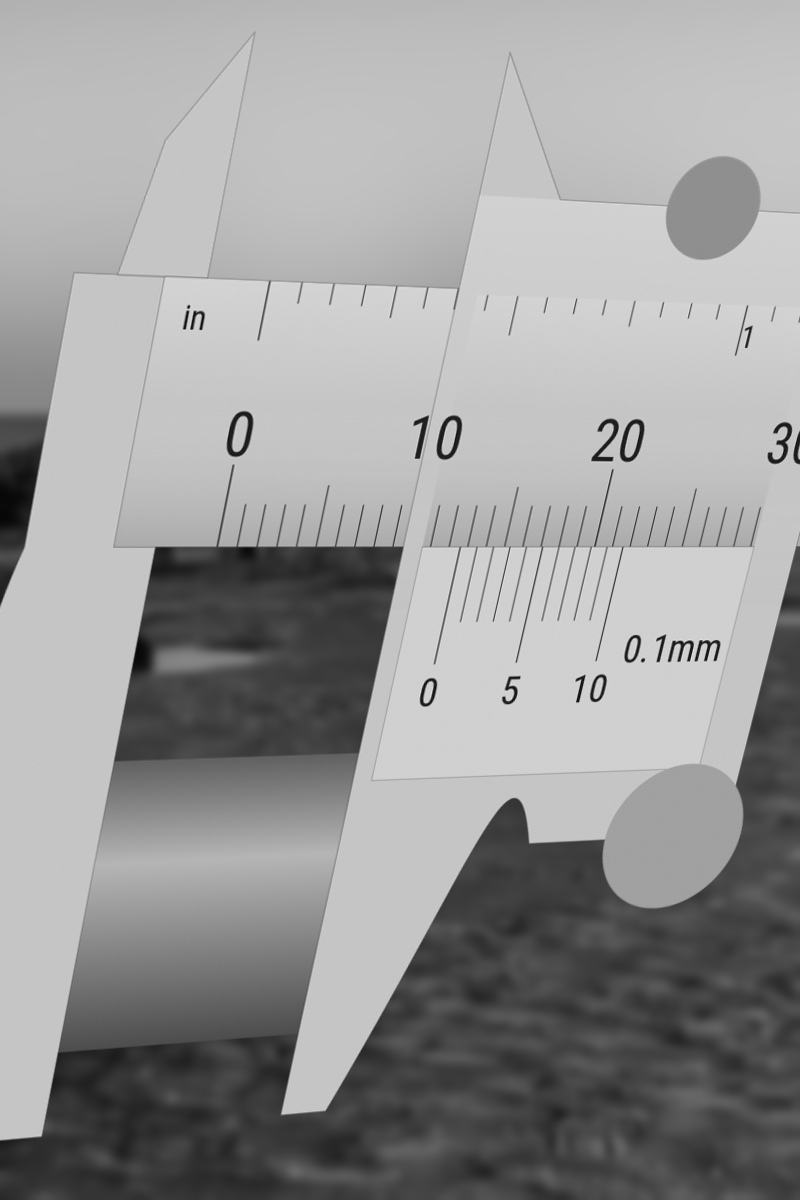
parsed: 12.6 mm
